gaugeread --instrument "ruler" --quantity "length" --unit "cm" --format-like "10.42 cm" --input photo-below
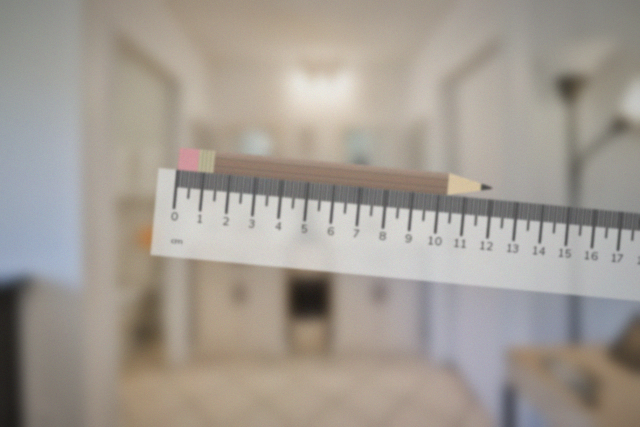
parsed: 12 cm
